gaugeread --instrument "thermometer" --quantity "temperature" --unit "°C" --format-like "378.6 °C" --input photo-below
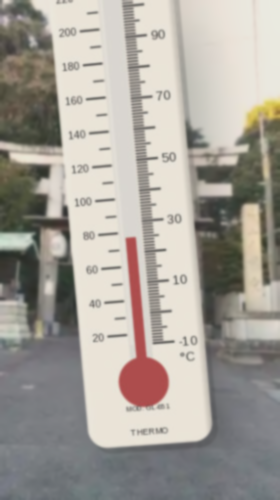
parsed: 25 °C
